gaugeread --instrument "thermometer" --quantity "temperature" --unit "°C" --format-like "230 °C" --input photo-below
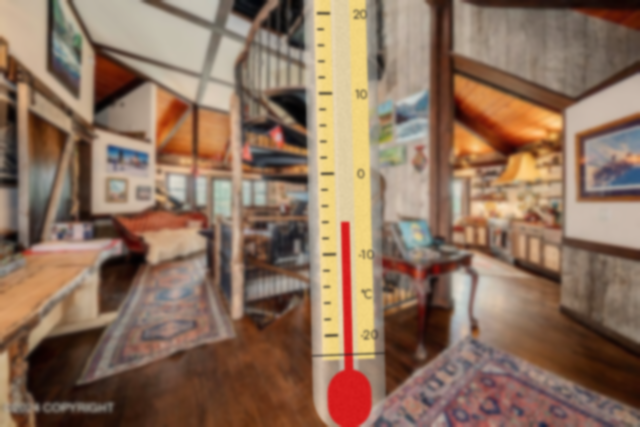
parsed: -6 °C
